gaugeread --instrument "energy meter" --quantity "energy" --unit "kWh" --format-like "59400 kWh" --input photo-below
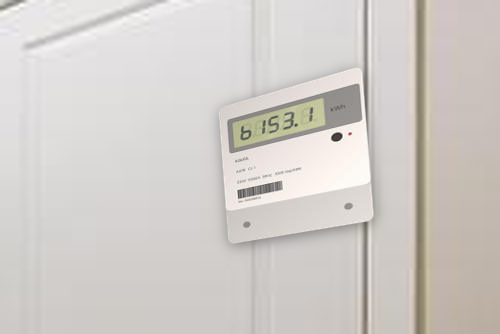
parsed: 6153.1 kWh
